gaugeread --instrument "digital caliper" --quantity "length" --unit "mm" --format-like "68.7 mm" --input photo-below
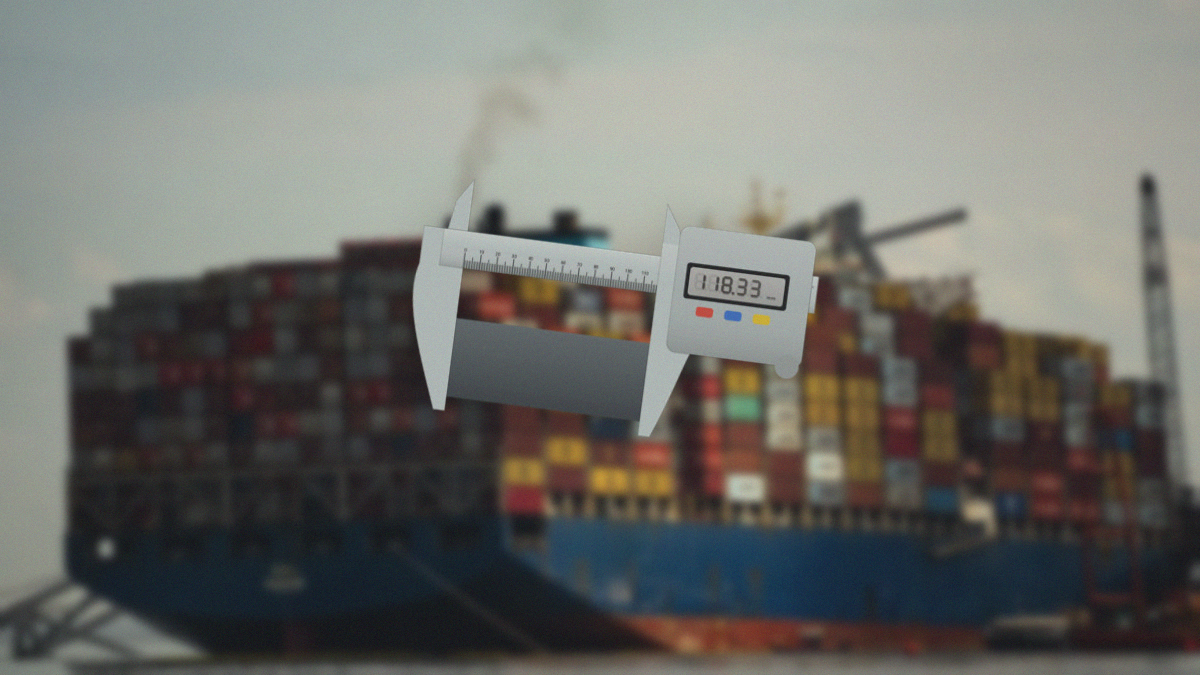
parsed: 118.33 mm
